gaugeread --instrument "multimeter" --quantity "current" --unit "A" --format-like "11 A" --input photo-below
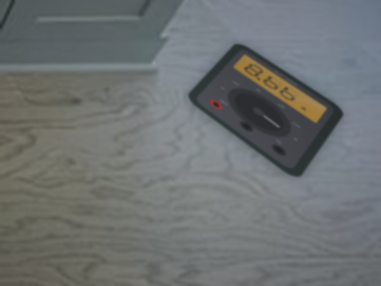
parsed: 8.66 A
